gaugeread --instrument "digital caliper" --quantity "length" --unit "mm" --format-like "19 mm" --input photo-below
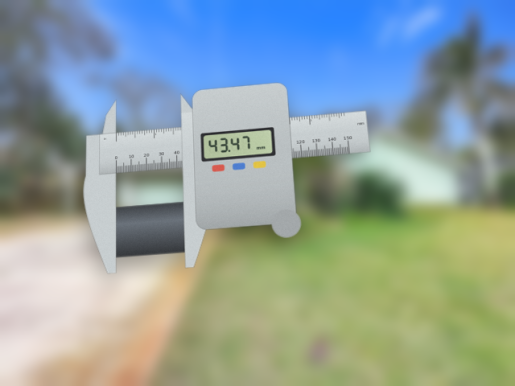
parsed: 43.47 mm
